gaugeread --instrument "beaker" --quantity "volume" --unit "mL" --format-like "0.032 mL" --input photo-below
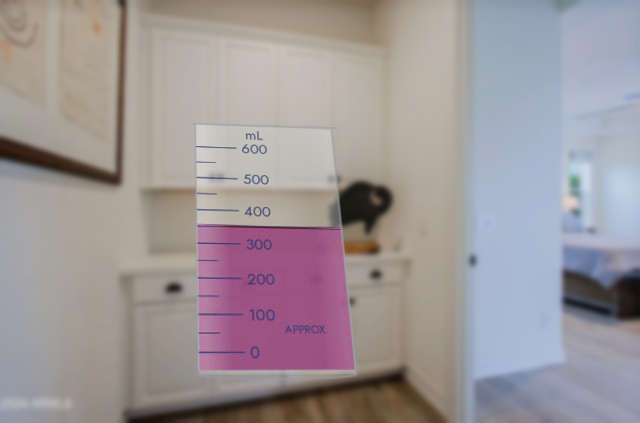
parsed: 350 mL
